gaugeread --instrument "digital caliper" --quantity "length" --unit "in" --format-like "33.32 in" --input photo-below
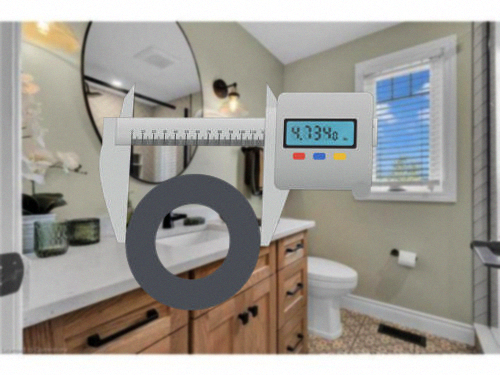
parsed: 4.7340 in
